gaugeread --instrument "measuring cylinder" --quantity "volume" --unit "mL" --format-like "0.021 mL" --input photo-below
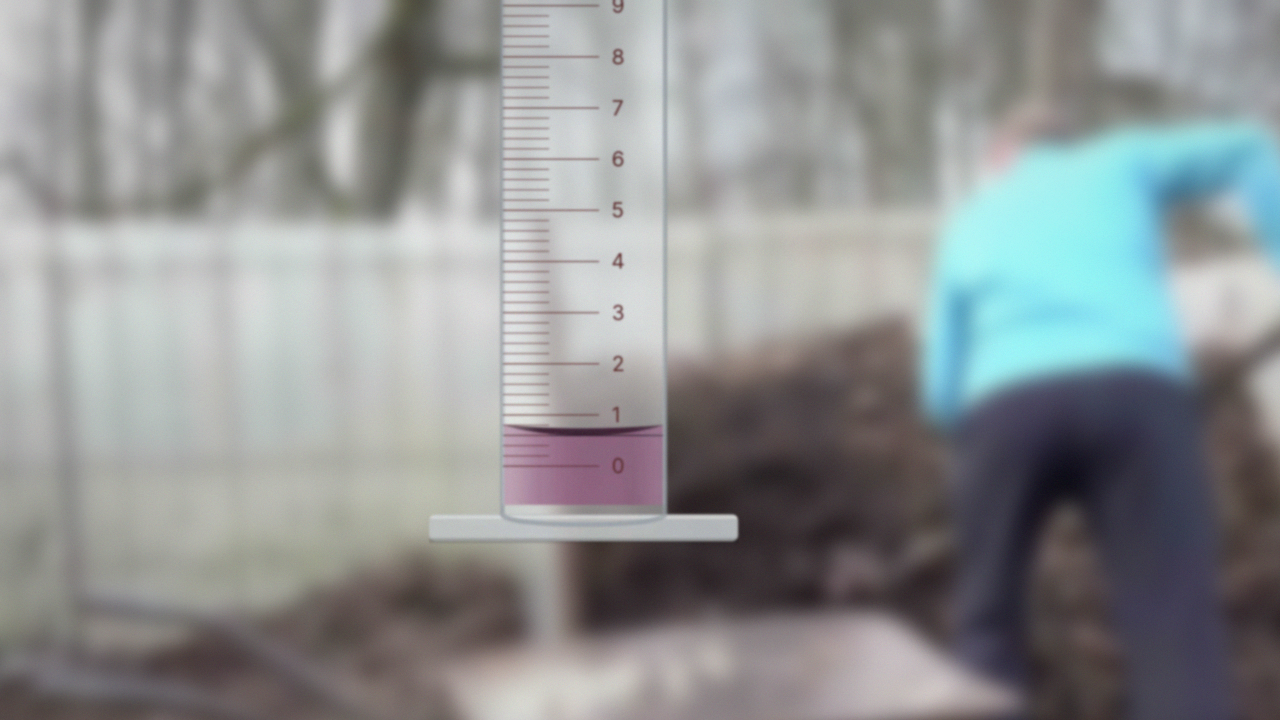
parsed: 0.6 mL
